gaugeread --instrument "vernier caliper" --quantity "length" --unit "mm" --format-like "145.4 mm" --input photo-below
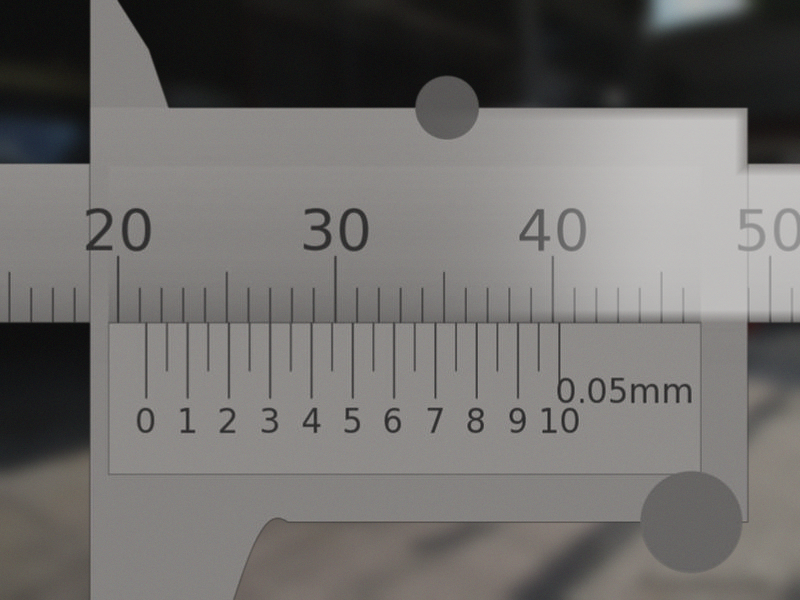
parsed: 21.3 mm
